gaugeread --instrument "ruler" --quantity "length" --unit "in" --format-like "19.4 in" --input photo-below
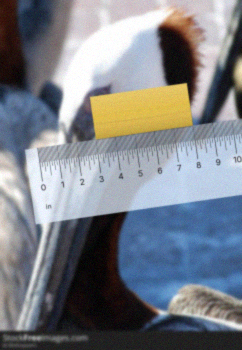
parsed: 5 in
